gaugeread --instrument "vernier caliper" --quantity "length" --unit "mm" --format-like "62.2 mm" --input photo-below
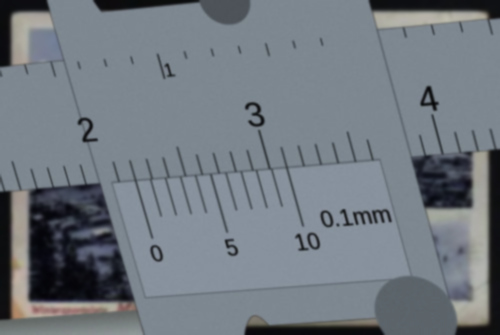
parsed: 22.0 mm
